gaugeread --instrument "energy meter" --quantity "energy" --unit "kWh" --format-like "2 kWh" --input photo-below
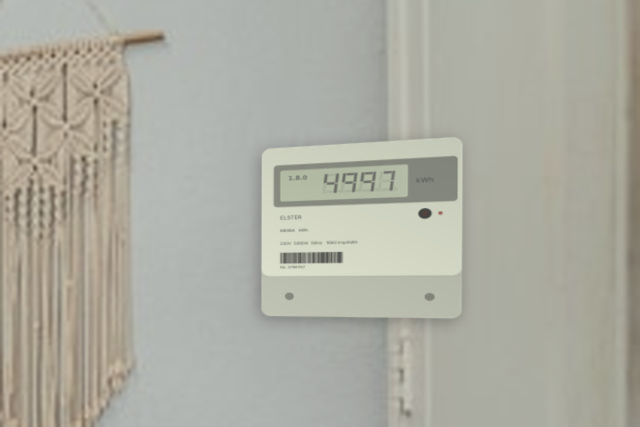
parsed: 4997 kWh
